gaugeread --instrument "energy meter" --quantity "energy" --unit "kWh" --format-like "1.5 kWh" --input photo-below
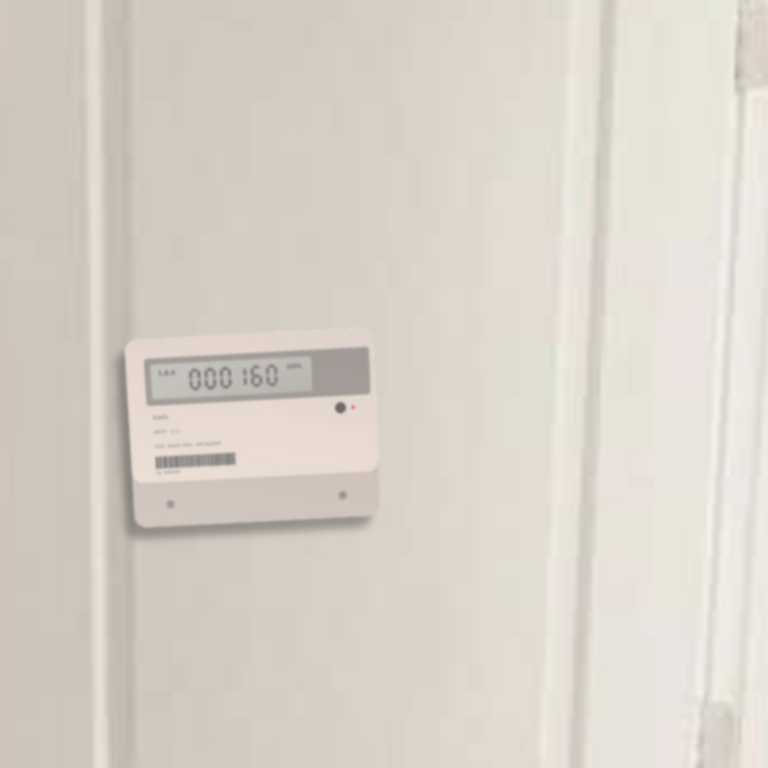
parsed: 160 kWh
